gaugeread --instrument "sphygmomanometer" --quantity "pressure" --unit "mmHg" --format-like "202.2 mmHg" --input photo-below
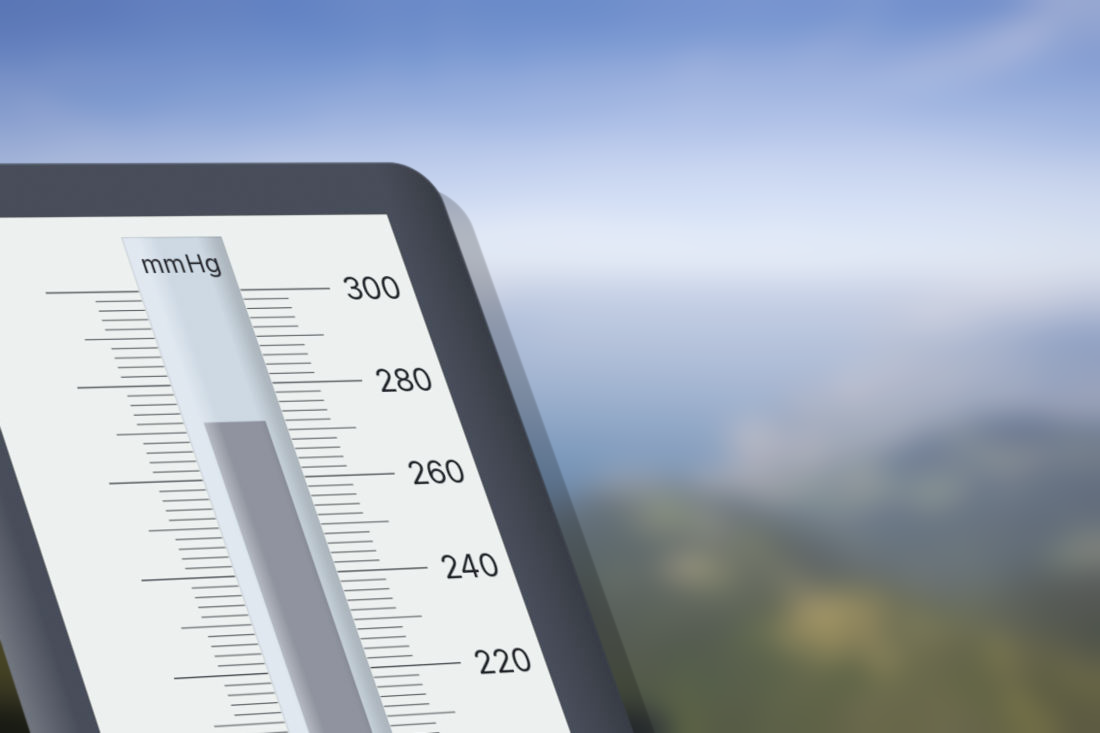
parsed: 272 mmHg
